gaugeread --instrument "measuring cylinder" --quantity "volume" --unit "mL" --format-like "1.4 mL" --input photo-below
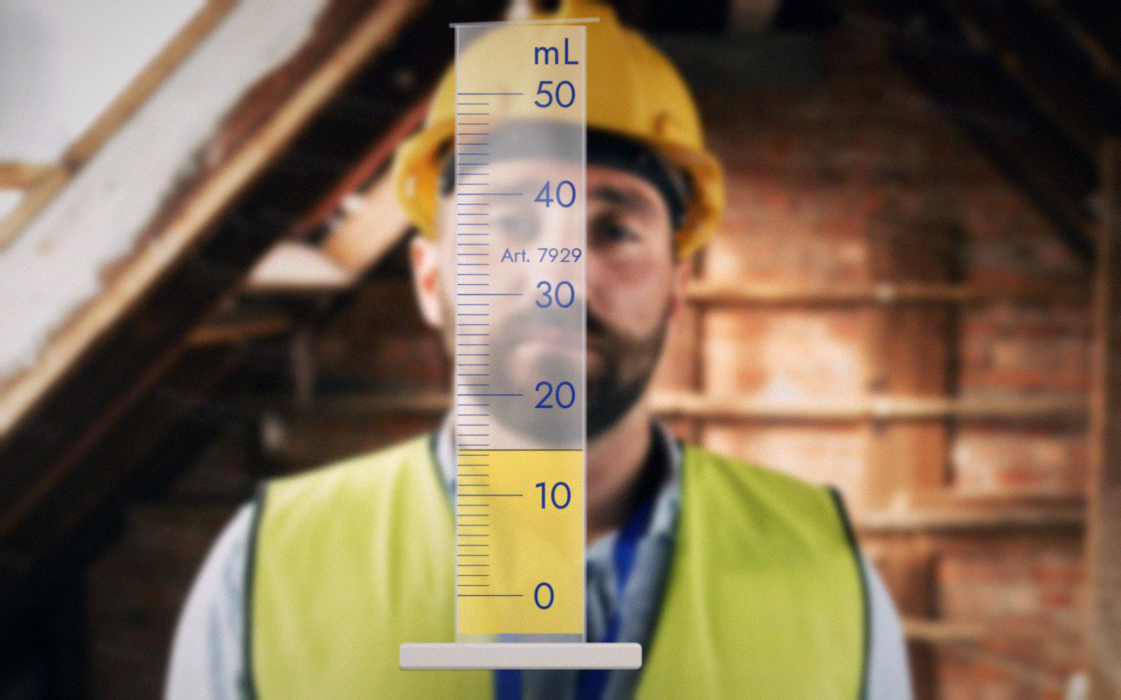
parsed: 14.5 mL
